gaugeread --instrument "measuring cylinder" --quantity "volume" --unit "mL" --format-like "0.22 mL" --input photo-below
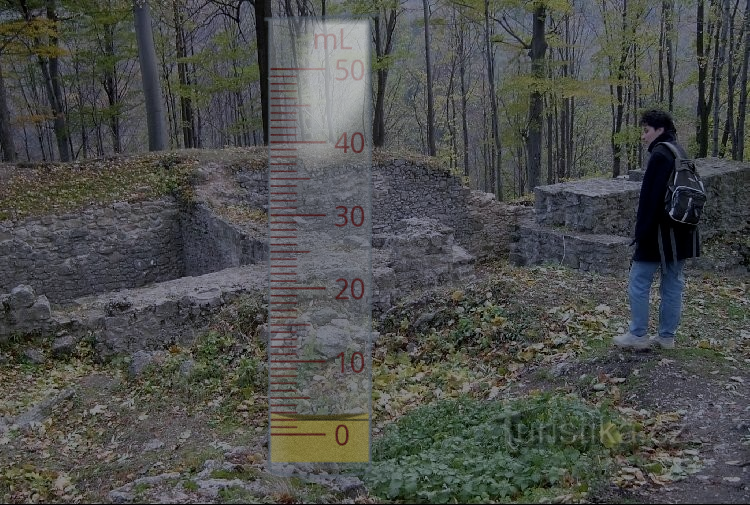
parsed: 2 mL
